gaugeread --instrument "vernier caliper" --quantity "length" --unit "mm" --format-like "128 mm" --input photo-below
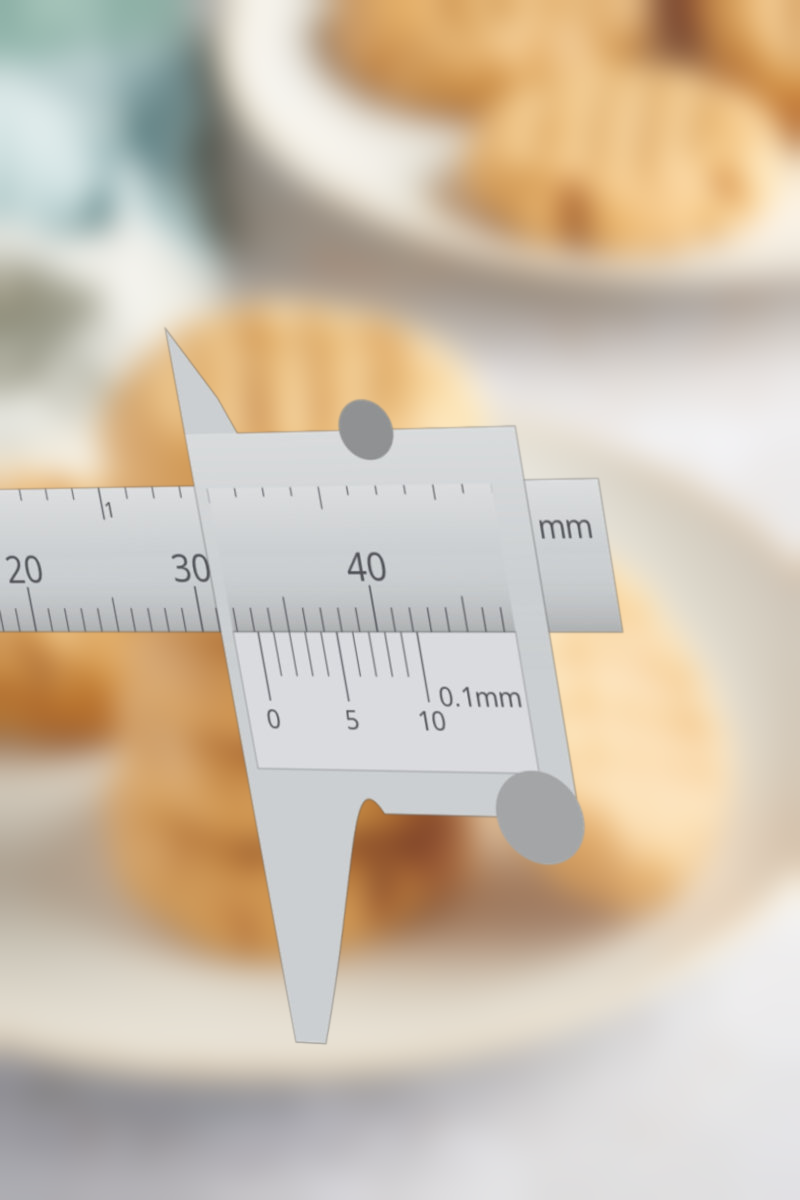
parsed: 33.2 mm
